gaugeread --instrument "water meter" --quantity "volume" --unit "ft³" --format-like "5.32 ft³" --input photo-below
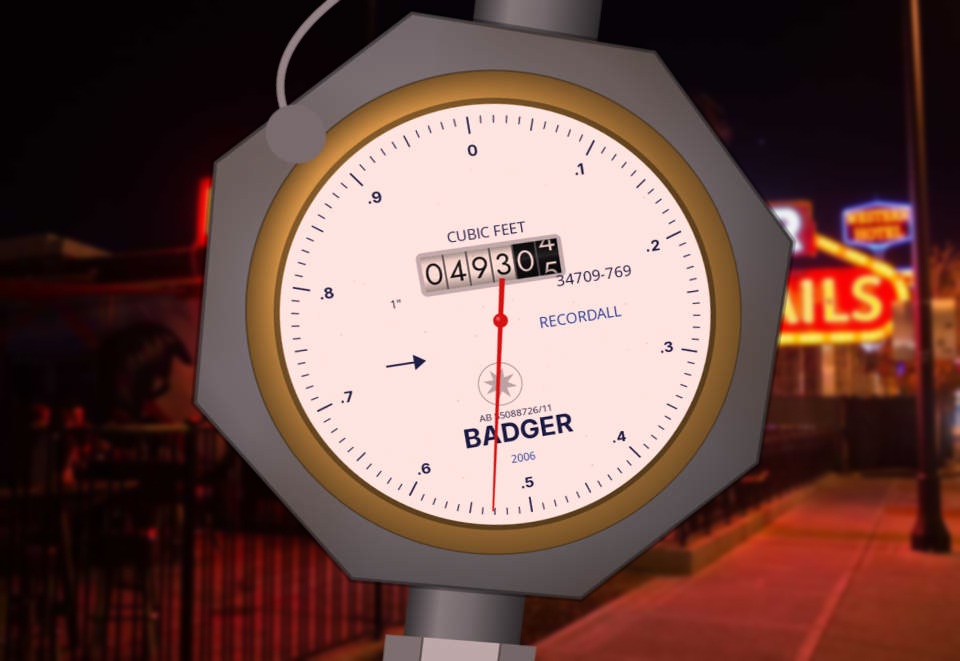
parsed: 49304.53 ft³
